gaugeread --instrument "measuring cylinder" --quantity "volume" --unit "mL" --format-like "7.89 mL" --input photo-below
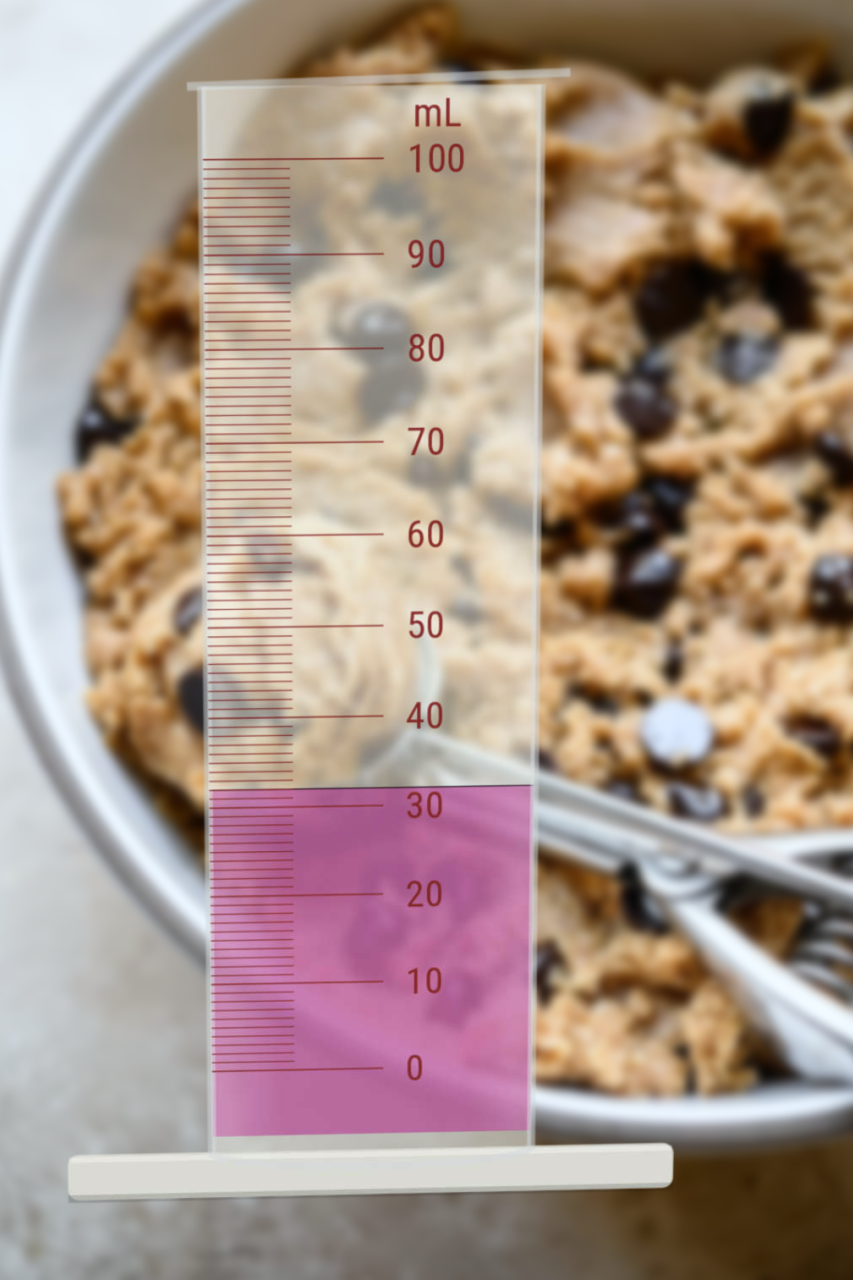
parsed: 32 mL
